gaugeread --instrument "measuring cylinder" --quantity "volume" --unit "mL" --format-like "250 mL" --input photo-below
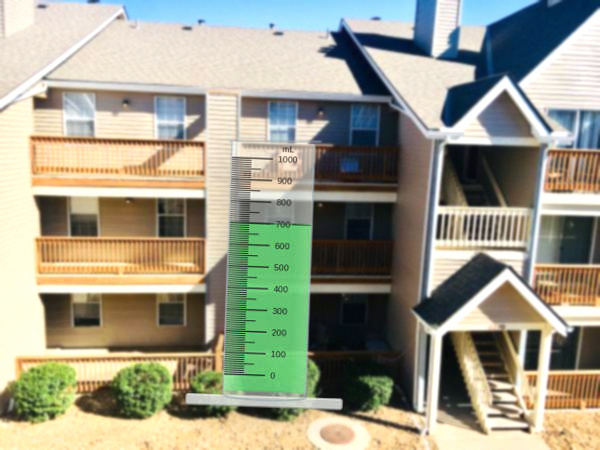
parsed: 700 mL
